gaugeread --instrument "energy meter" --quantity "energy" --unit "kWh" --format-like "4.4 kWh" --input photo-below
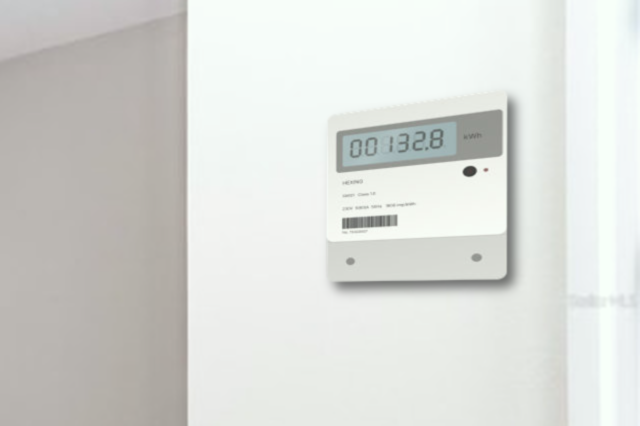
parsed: 132.8 kWh
